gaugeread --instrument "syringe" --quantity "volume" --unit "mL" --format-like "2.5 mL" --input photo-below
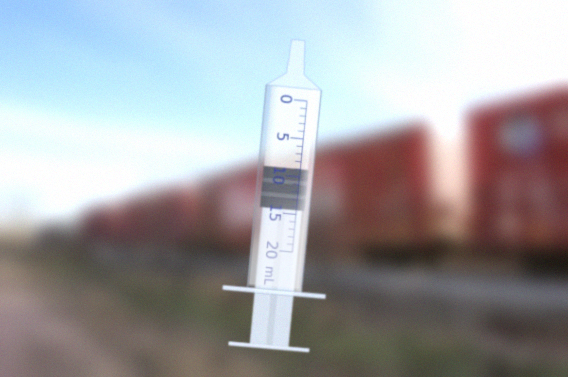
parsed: 9 mL
